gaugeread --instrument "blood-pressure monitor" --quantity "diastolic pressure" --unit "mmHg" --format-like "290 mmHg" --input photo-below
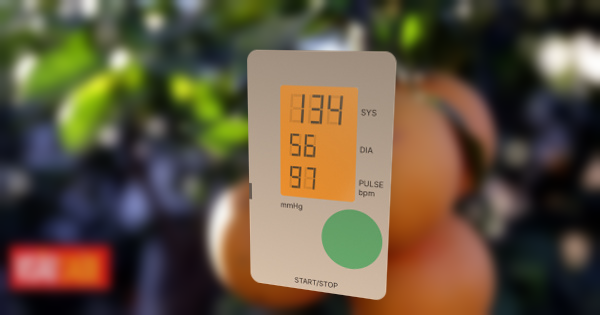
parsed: 56 mmHg
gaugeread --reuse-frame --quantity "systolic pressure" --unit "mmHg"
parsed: 134 mmHg
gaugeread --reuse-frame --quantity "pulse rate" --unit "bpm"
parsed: 97 bpm
